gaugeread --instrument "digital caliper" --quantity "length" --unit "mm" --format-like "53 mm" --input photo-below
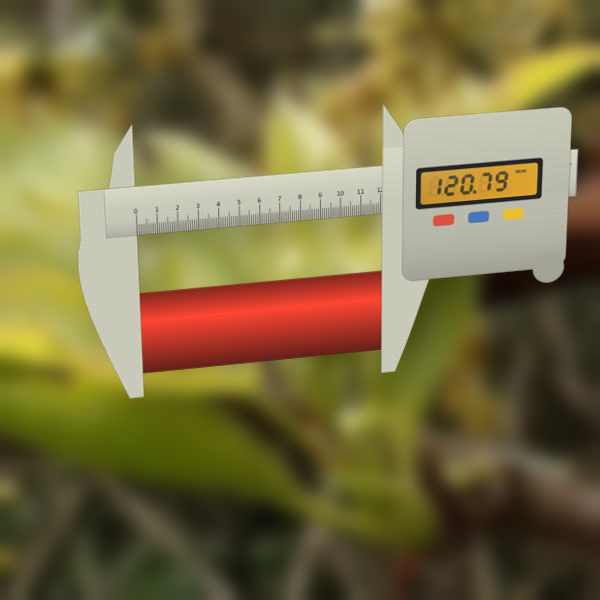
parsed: 120.79 mm
